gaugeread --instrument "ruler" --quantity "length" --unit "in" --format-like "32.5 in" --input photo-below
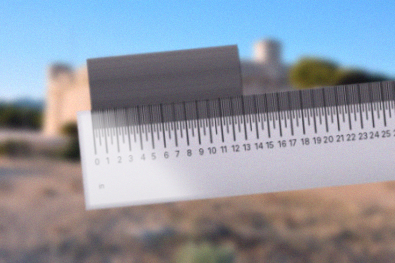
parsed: 13 in
